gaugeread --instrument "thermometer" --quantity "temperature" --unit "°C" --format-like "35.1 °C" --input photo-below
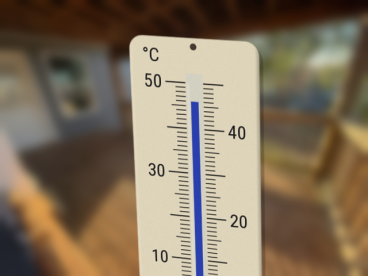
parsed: 46 °C
